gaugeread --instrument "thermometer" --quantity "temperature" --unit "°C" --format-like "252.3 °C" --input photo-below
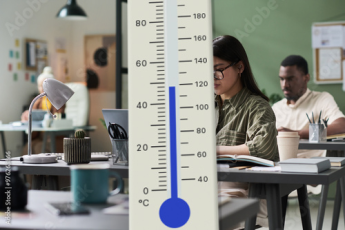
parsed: 48 °C
